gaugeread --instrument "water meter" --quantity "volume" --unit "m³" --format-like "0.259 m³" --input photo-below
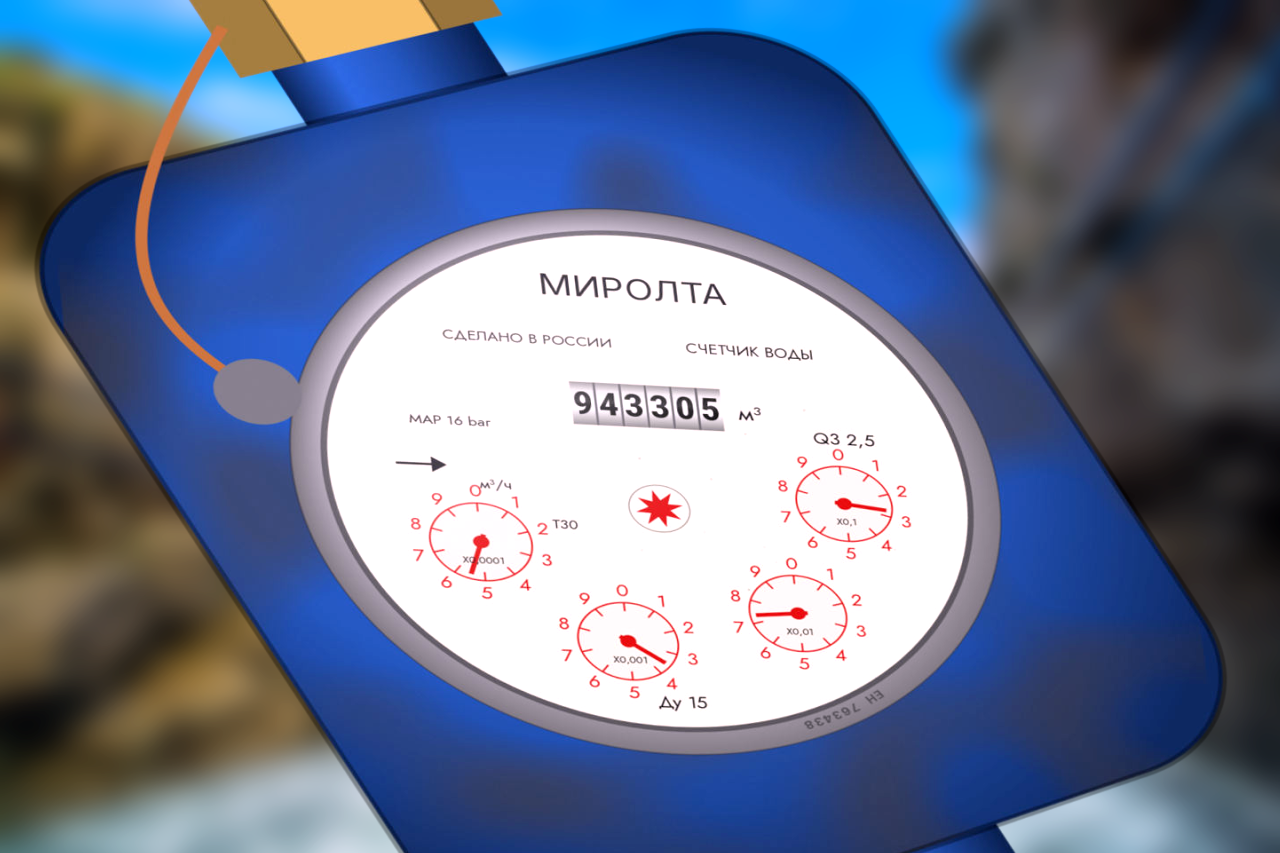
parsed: 943305.2735 m³
